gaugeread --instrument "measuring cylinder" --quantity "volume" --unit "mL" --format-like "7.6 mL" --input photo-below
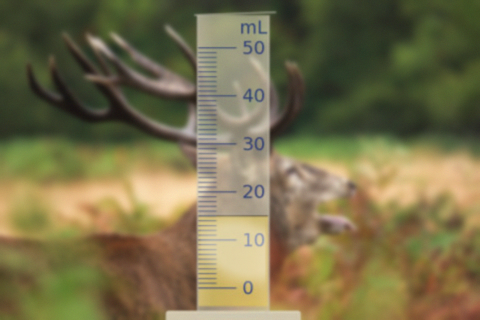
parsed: 15 mL
